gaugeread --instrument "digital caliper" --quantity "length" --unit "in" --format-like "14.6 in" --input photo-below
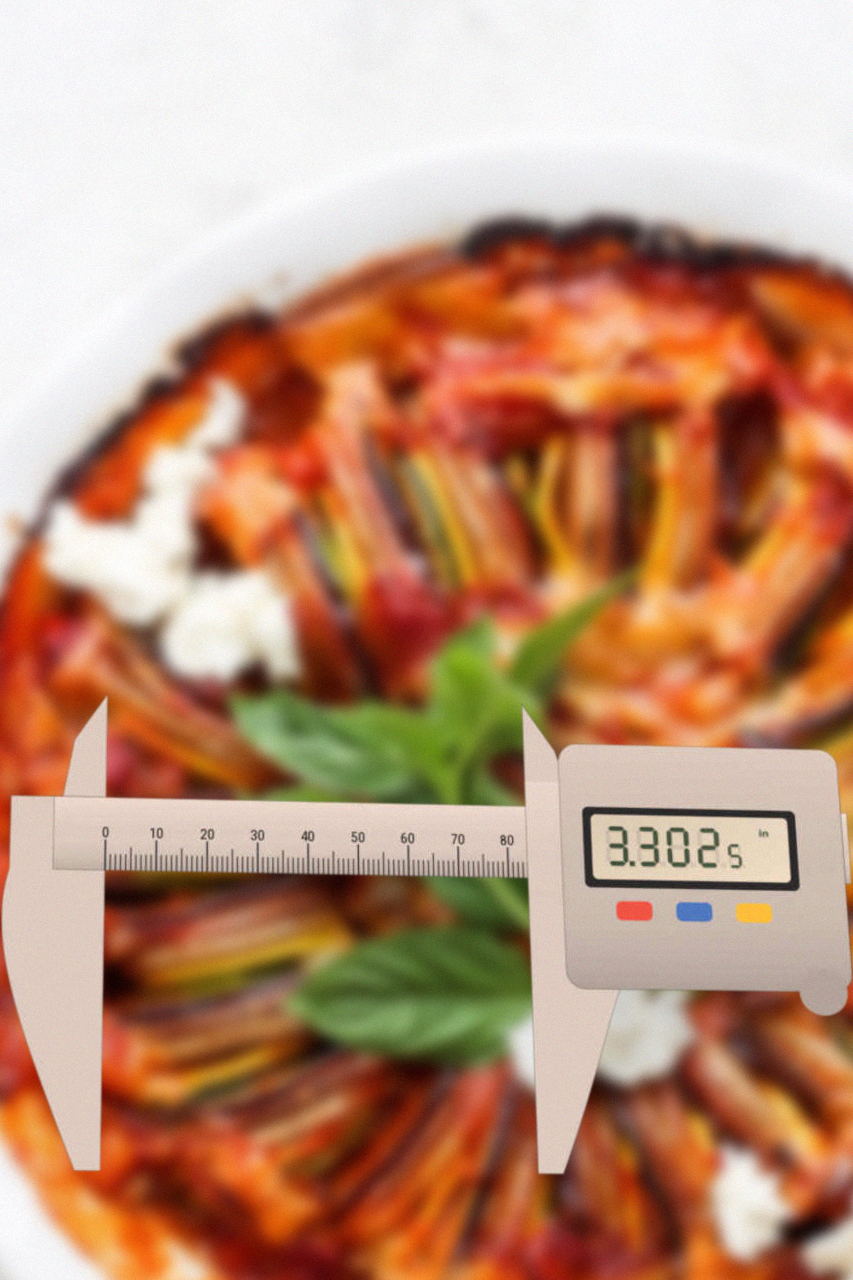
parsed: 3.3025 in
